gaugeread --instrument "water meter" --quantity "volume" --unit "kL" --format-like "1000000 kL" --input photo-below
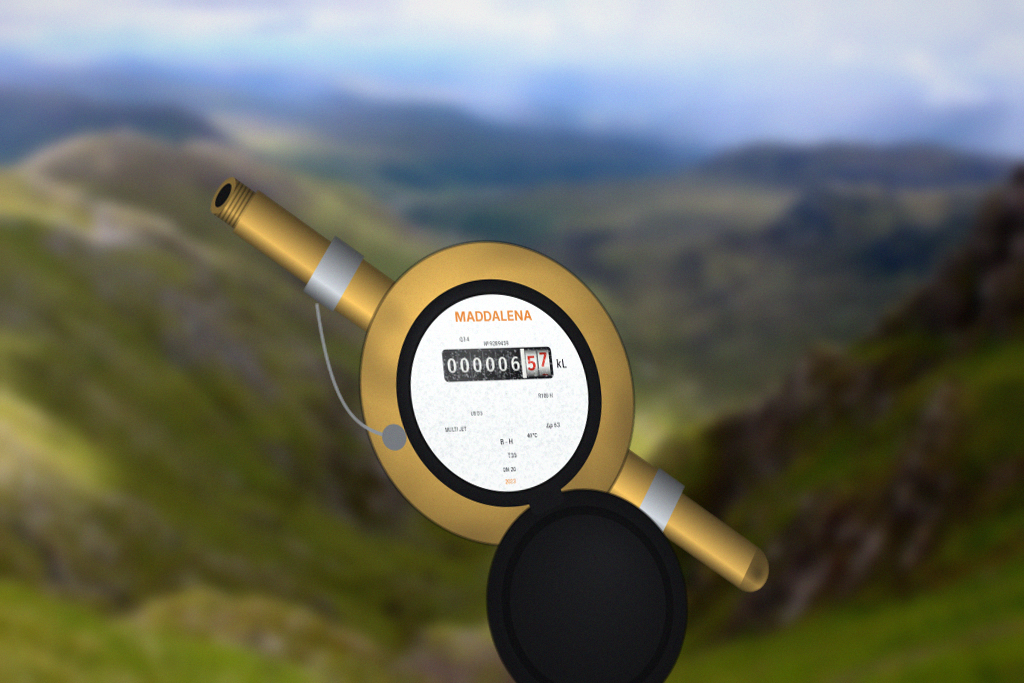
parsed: 6.57 kL
